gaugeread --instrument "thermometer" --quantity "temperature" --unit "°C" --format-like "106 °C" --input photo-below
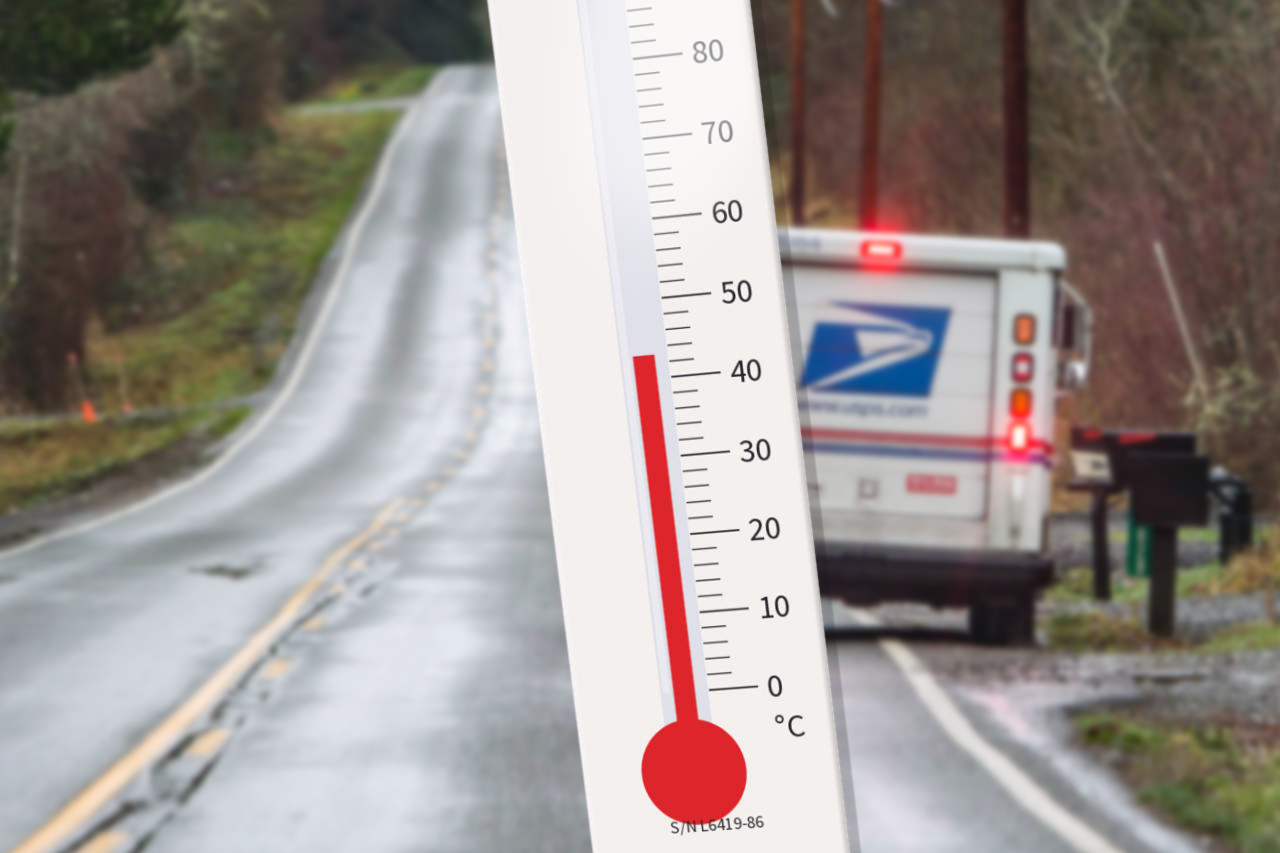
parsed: 43 °C
